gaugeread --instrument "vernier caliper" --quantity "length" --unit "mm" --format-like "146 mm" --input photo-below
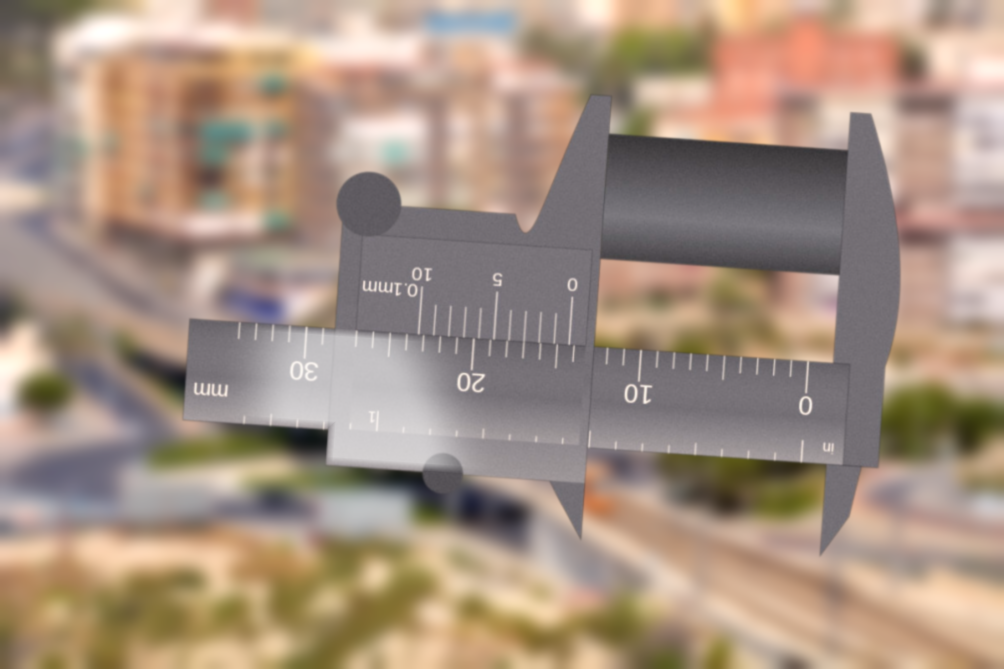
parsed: 14.3 mm
